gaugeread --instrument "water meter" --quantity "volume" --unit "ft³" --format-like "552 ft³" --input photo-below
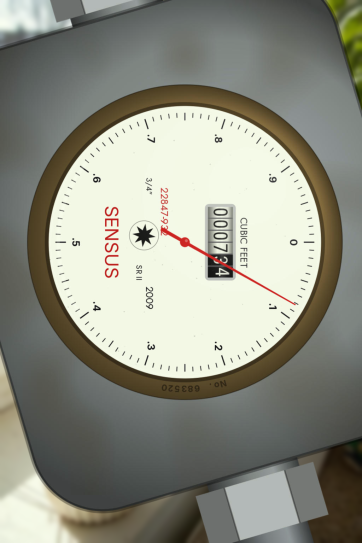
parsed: 734.08 ft³
